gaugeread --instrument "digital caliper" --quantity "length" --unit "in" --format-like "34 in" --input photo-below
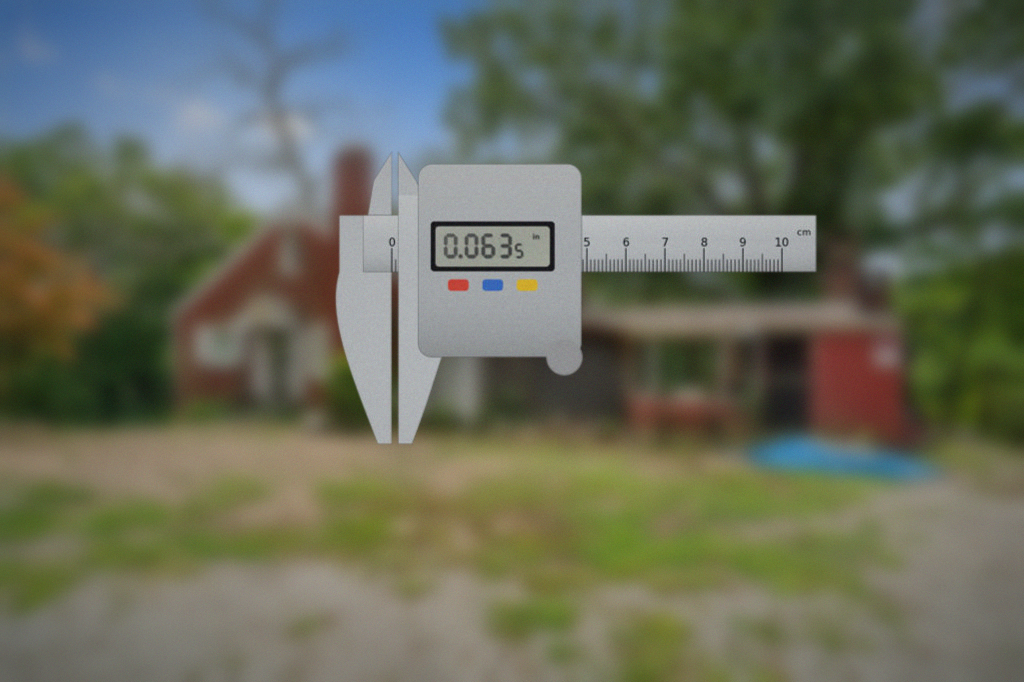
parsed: 0.0635 in
